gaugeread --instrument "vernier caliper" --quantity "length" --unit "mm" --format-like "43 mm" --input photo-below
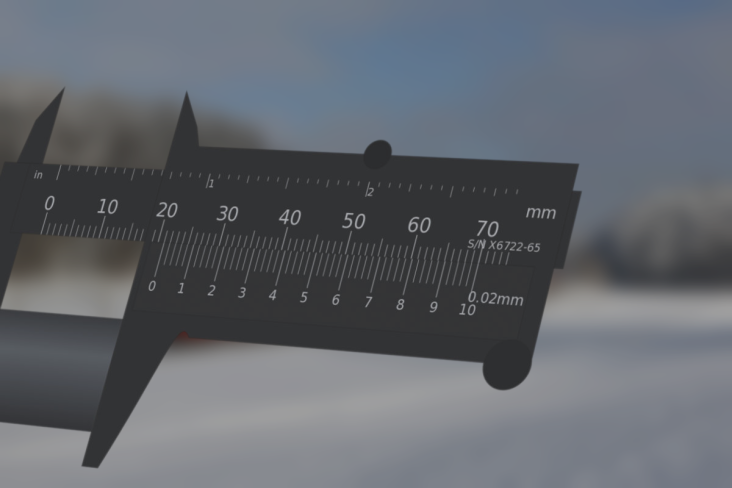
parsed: 21.0 mm
